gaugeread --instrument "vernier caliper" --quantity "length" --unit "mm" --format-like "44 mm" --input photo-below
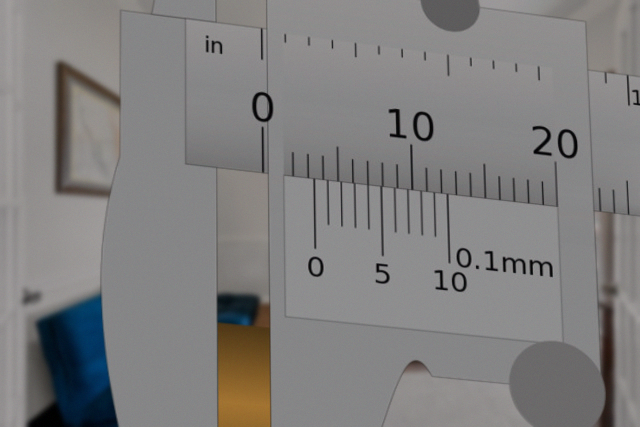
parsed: 3.4 mm
